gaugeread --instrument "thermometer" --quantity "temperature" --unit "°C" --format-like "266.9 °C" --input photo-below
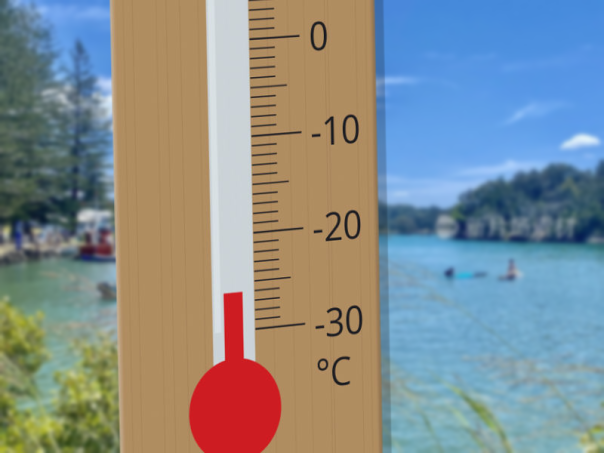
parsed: -26 °C
